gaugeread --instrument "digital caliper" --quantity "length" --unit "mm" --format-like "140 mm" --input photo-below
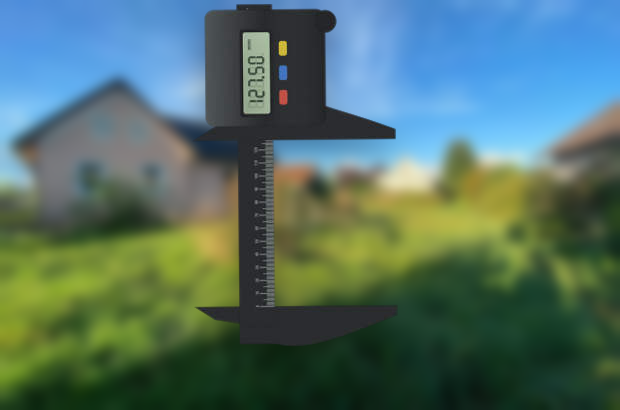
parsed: 127.50 mm
